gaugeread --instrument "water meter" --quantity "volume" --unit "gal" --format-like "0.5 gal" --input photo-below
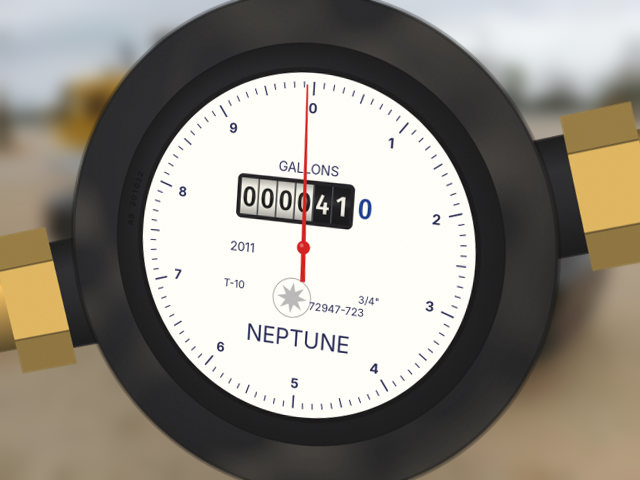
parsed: 409.9 gal
